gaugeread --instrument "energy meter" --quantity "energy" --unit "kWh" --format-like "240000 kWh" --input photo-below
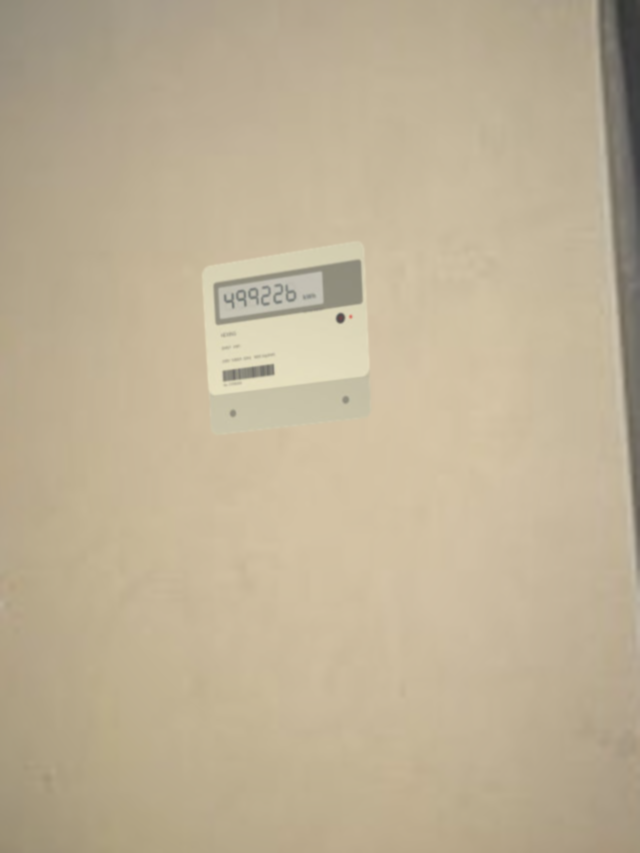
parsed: 499226 kWh
